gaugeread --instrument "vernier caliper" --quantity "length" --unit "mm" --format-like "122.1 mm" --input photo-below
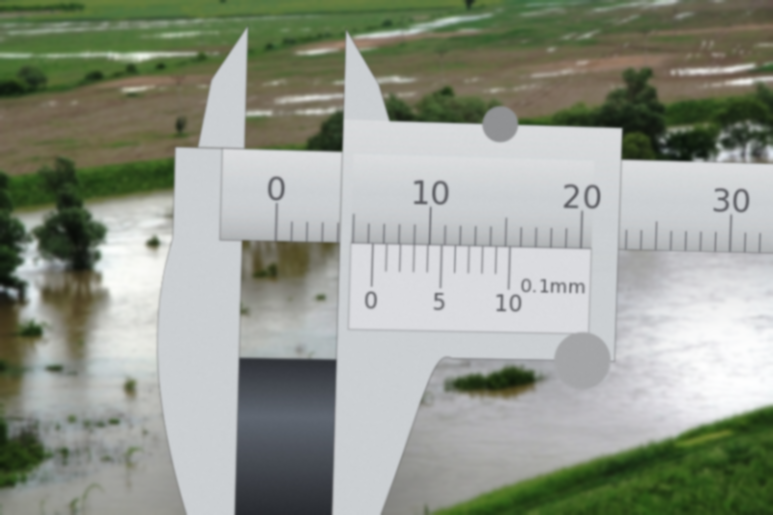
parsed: 6.3 mm
